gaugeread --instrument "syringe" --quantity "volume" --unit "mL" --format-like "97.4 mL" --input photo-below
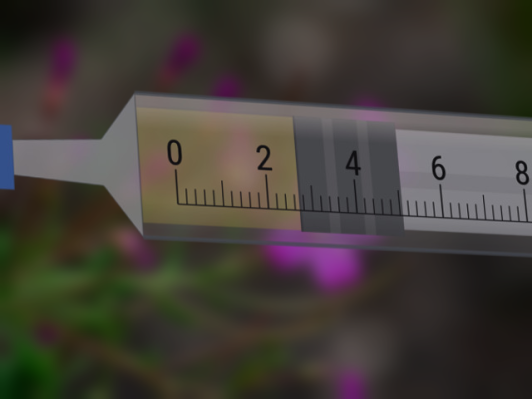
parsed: 2.7 mL
